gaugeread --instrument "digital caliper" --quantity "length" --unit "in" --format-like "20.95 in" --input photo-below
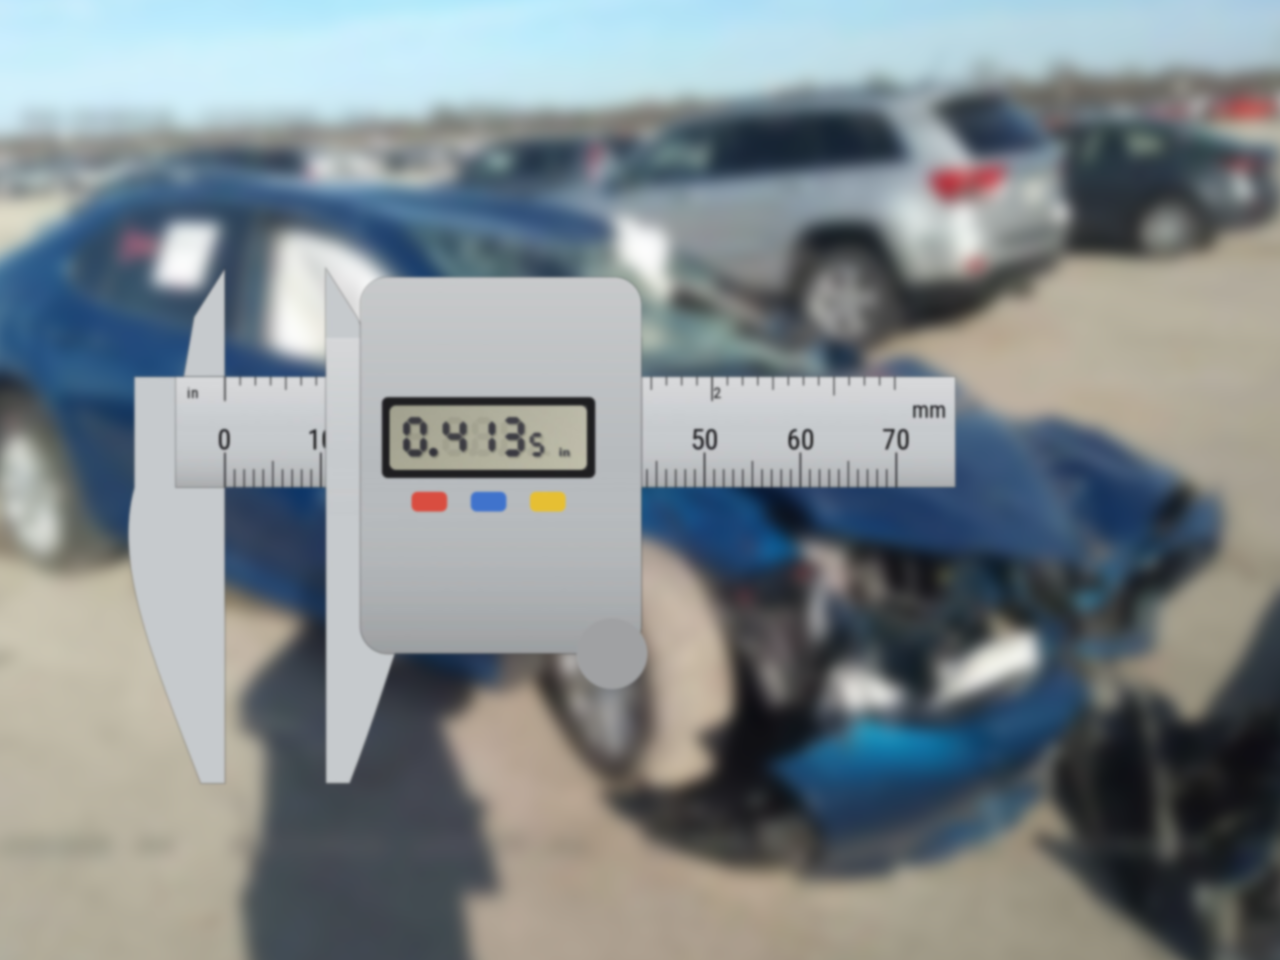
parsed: 0.4135 in
